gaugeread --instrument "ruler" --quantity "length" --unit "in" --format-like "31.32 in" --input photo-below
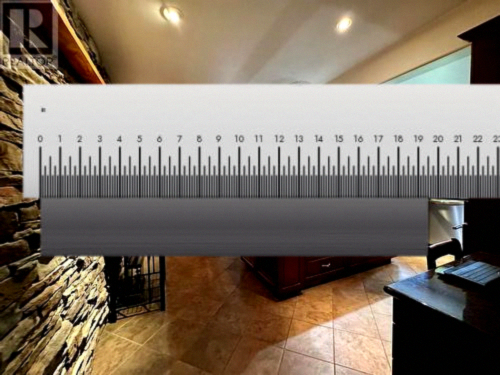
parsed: 19.5 in
